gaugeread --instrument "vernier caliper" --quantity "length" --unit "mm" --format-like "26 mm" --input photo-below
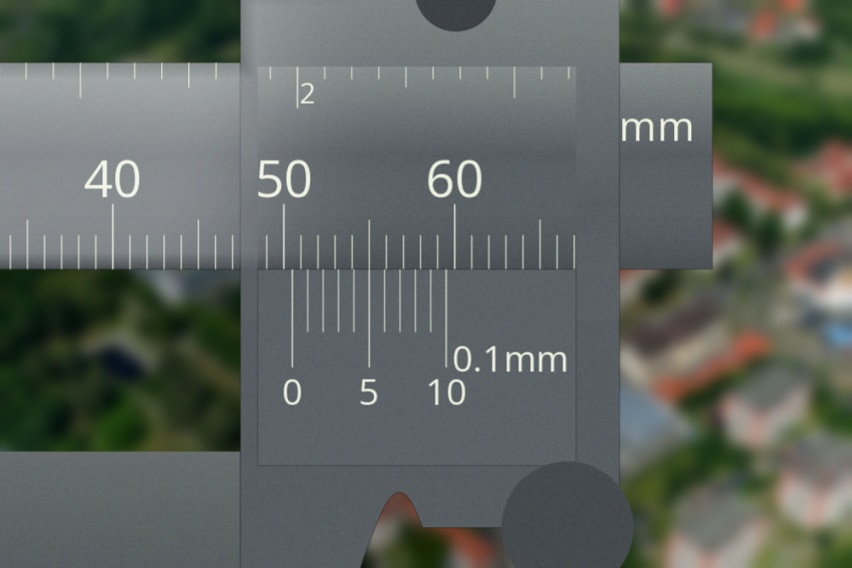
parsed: 50.5 mm
